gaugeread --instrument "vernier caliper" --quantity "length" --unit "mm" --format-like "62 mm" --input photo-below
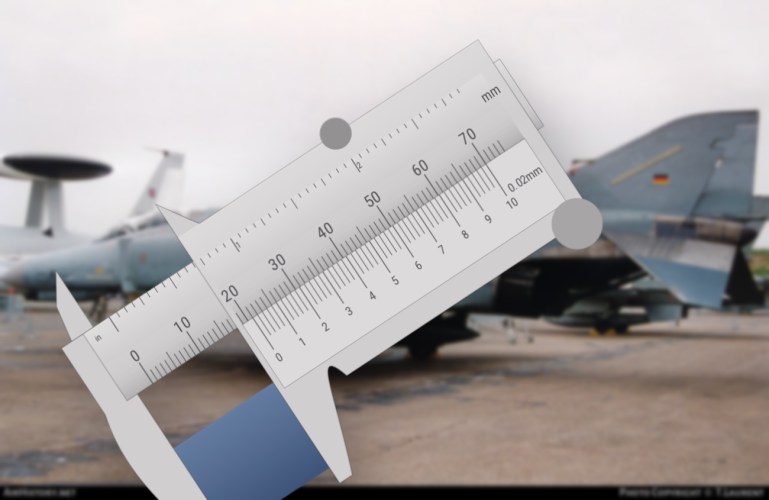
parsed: 21.0 mm
